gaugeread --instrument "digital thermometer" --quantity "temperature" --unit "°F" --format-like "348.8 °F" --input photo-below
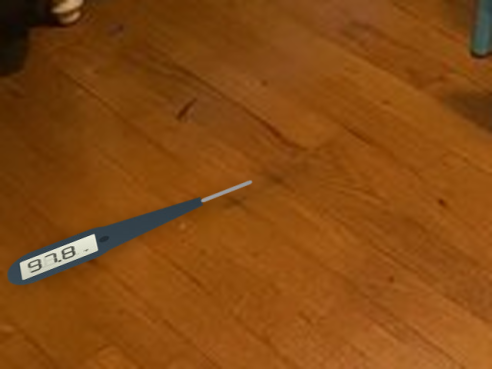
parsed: 97.8 °F
